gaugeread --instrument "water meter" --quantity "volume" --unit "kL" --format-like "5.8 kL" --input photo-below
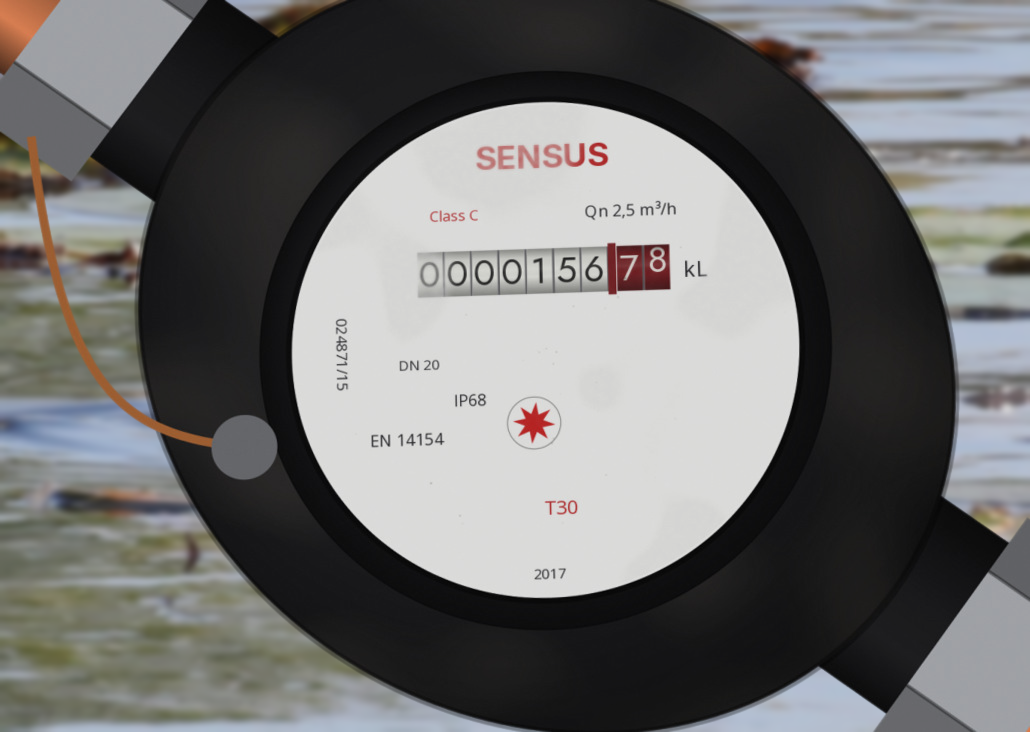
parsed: 156.78 kL
